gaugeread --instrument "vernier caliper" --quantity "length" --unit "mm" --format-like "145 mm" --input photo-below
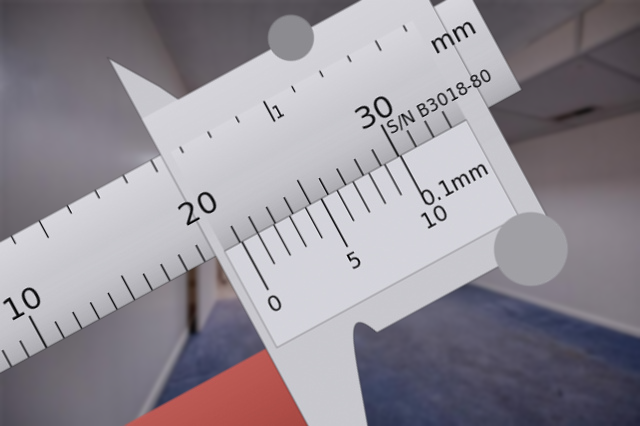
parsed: 21.1 mm
